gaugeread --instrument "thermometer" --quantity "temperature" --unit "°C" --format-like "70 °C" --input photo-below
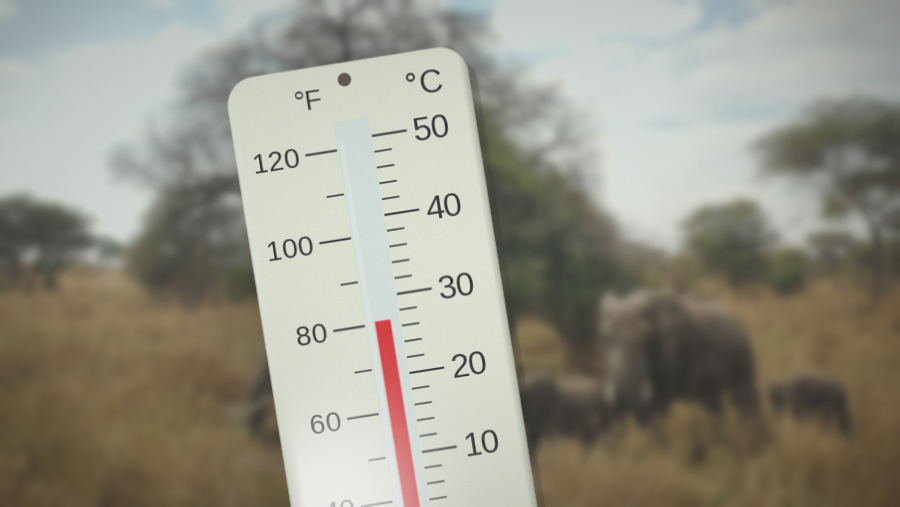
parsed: 27 °C
